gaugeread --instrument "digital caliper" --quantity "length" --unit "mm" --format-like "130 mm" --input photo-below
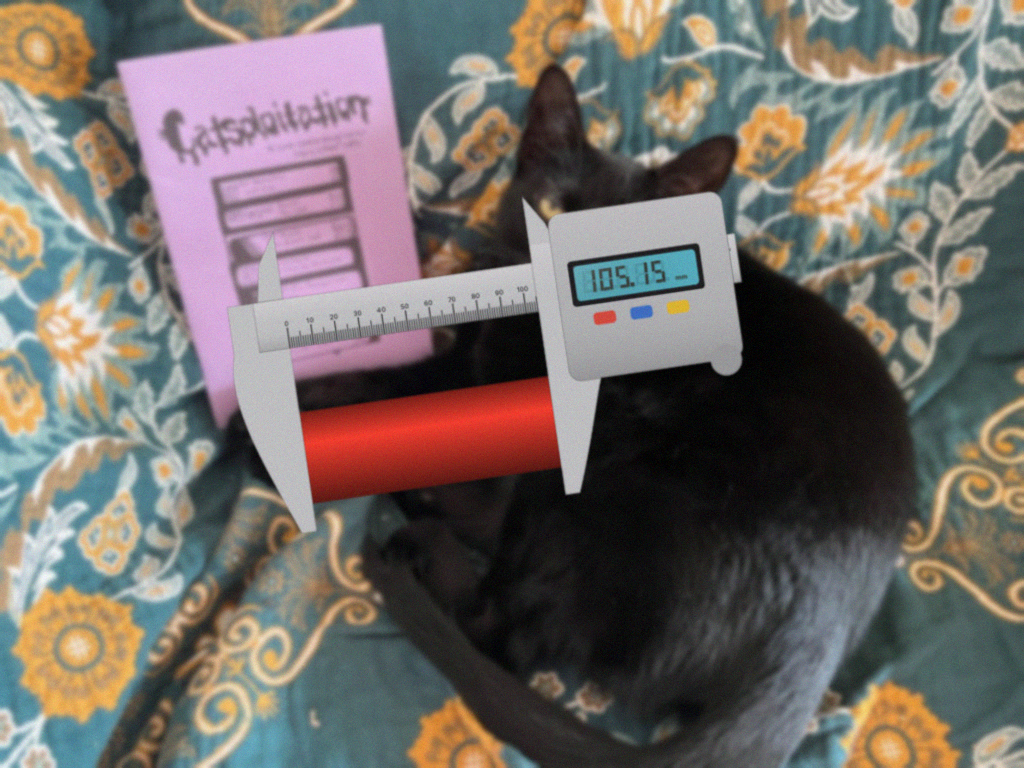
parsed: 105.15 mm
